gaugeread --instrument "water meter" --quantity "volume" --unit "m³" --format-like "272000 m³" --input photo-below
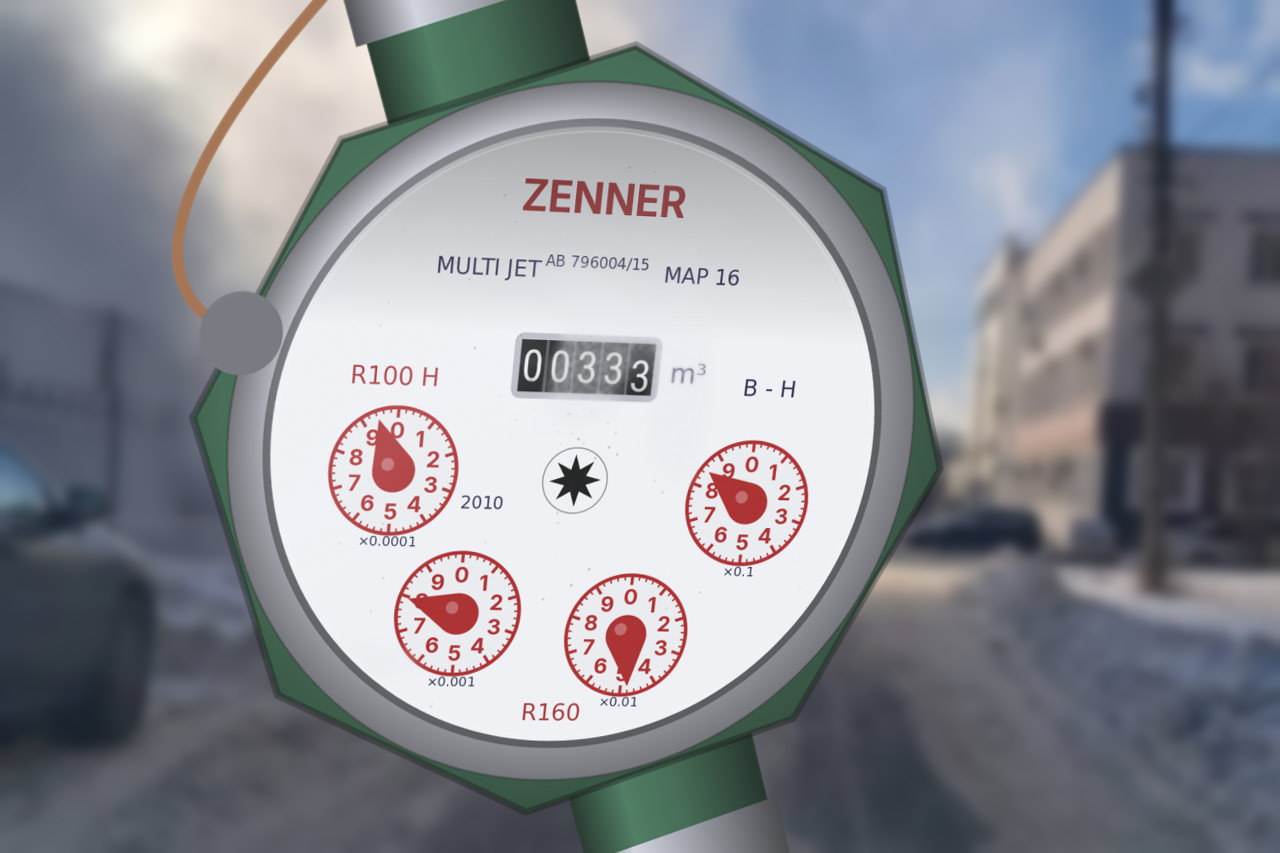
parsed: 332.8479 m³
